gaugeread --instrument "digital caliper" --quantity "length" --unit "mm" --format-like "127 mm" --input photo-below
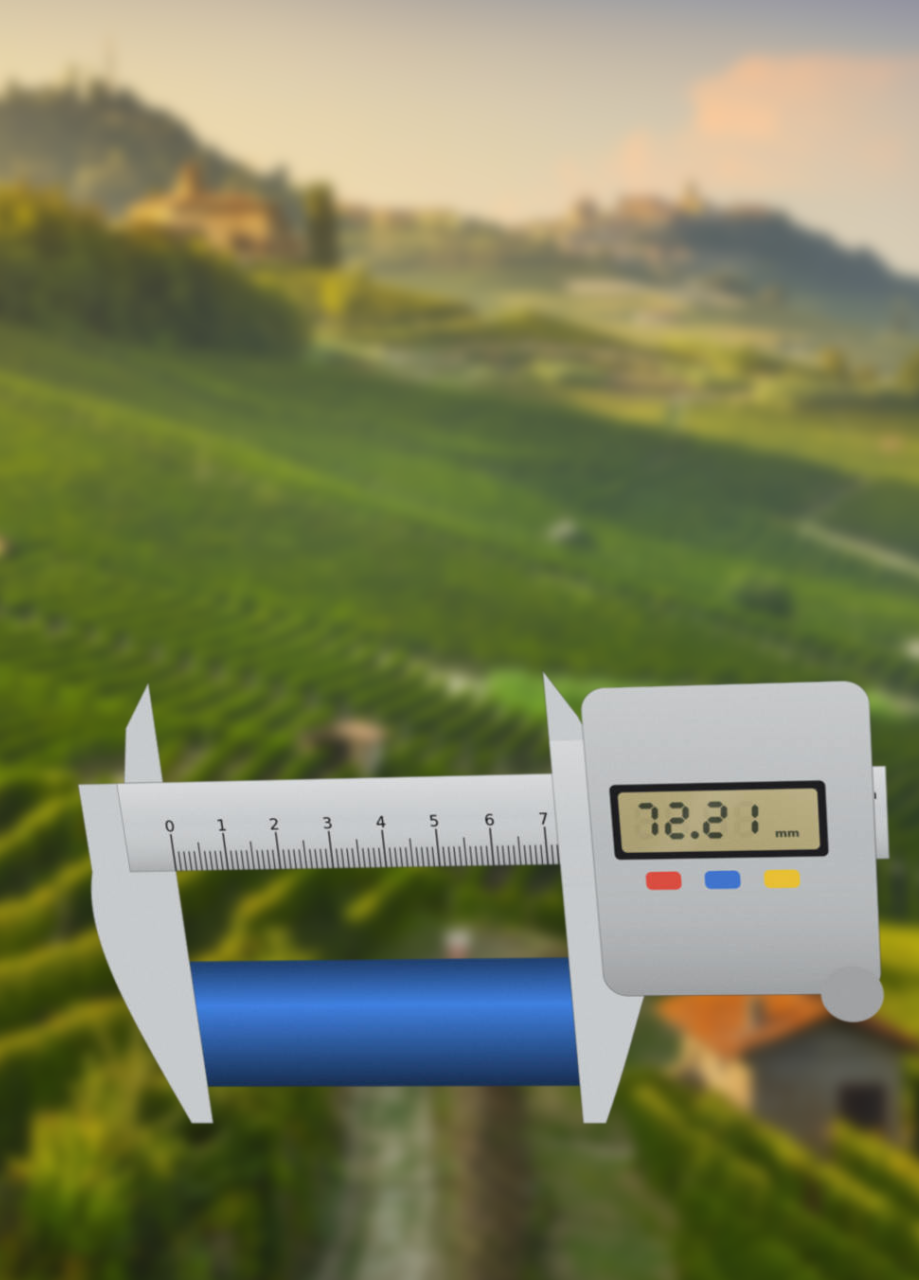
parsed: 72.21 mm
